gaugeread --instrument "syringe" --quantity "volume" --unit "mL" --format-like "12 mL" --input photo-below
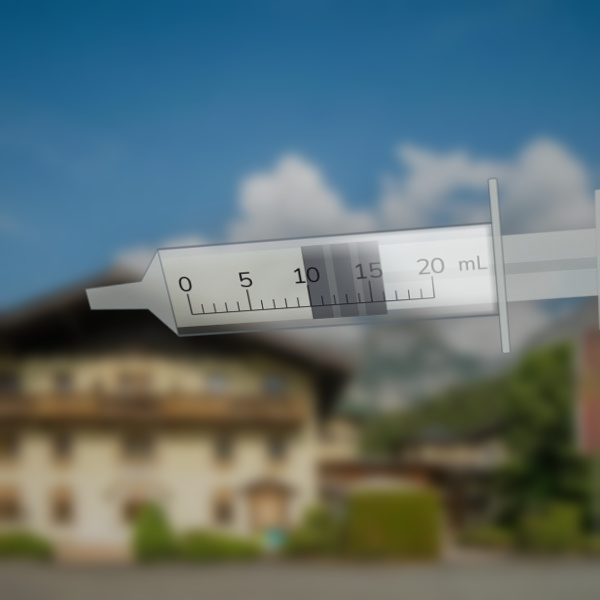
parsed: 10 mL
